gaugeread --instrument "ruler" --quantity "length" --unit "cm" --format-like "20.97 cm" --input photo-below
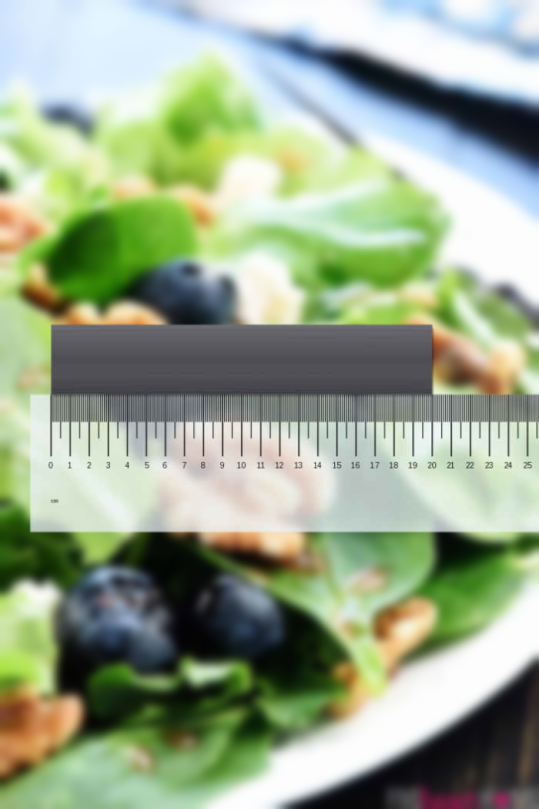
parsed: 20 cm
